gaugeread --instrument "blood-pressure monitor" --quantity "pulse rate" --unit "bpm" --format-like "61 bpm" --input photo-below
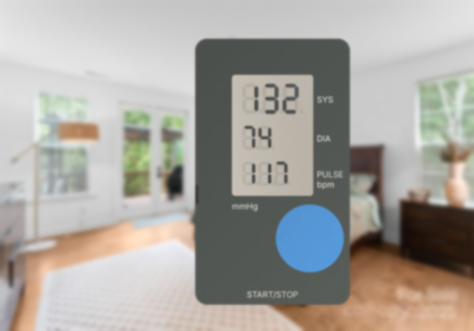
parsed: 117 bpm
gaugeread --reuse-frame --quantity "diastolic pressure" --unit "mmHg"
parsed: 74 mmHg
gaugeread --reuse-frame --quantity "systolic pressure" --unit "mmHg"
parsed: 132 mmHg
